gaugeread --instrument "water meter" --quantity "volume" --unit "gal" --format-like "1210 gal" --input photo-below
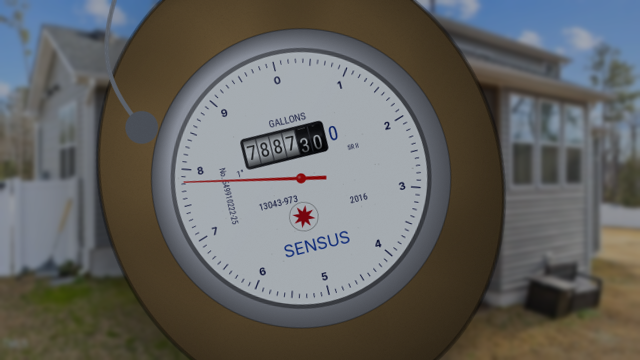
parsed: 7887297.8 gal
